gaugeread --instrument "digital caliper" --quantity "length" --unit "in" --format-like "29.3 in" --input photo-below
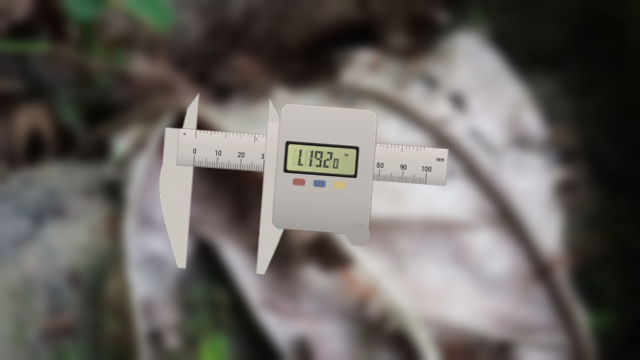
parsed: 1.1920 in
